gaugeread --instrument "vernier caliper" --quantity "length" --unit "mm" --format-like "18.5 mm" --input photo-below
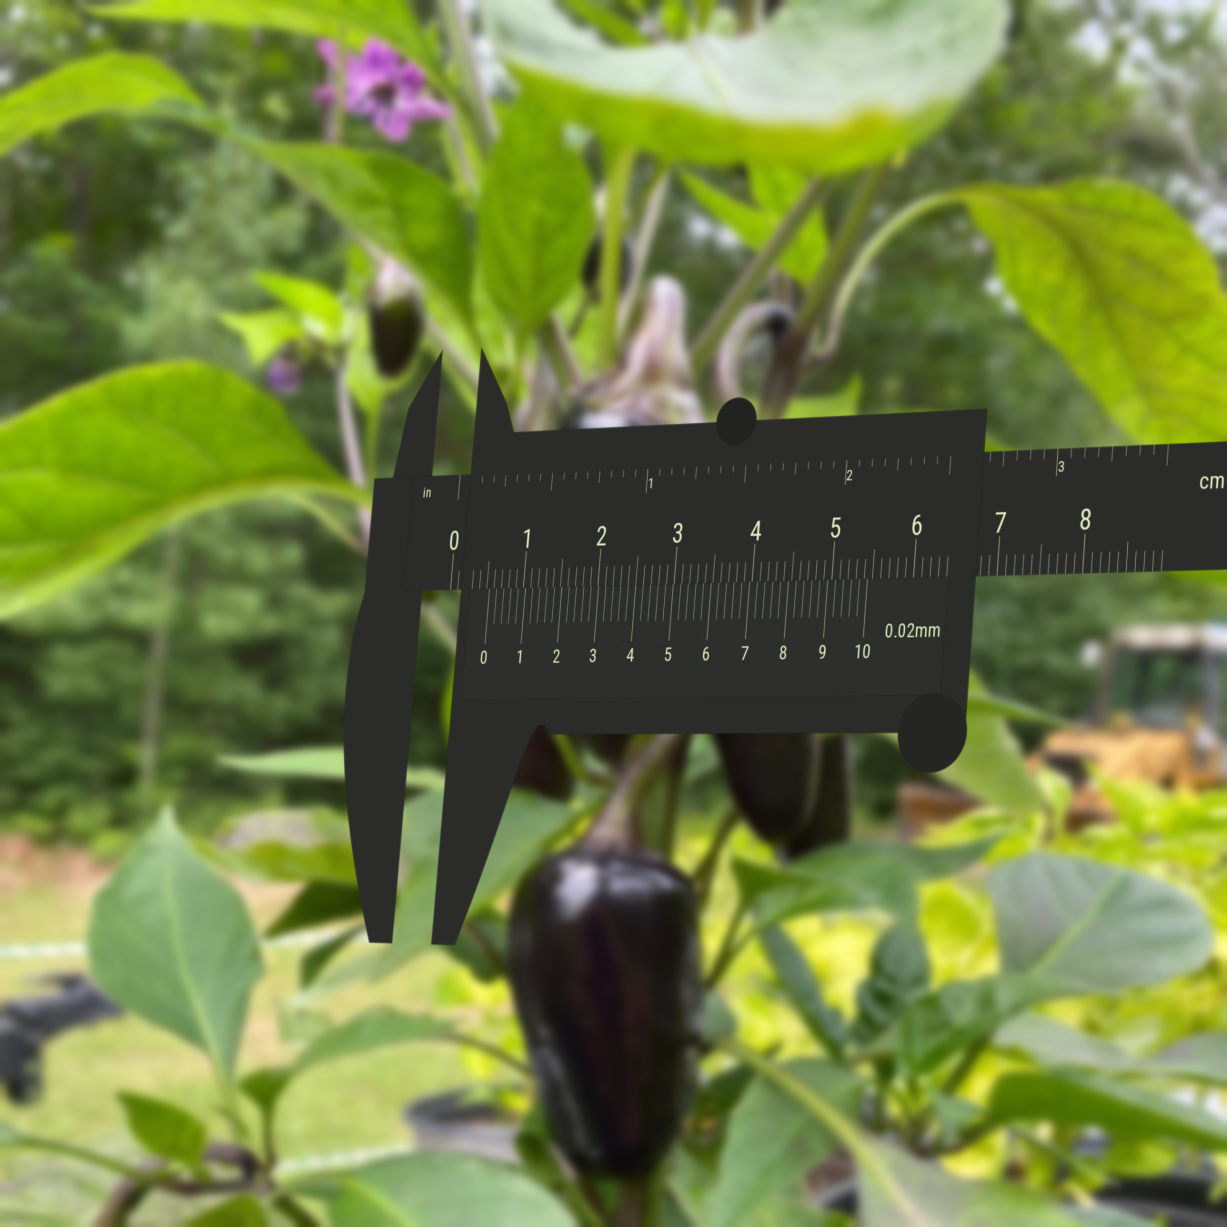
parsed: 5.4 mm
